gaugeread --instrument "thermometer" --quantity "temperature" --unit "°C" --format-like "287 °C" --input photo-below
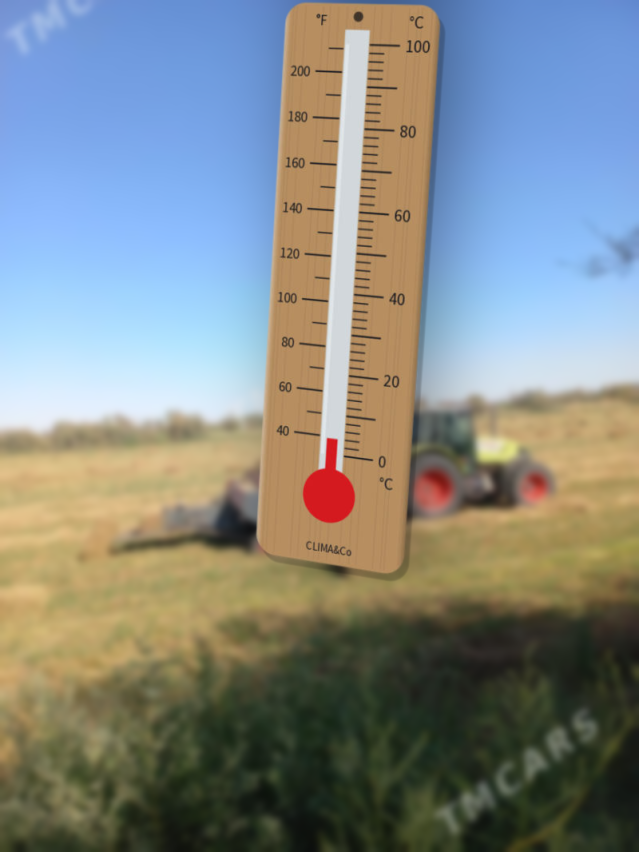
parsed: 4 °C
